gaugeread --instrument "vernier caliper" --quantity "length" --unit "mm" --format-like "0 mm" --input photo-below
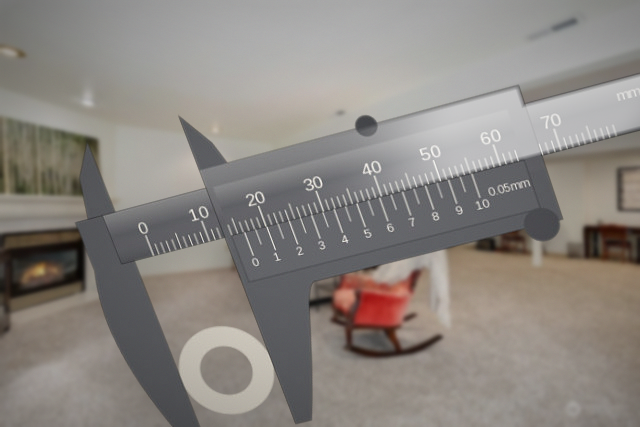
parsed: 16.2 mm
